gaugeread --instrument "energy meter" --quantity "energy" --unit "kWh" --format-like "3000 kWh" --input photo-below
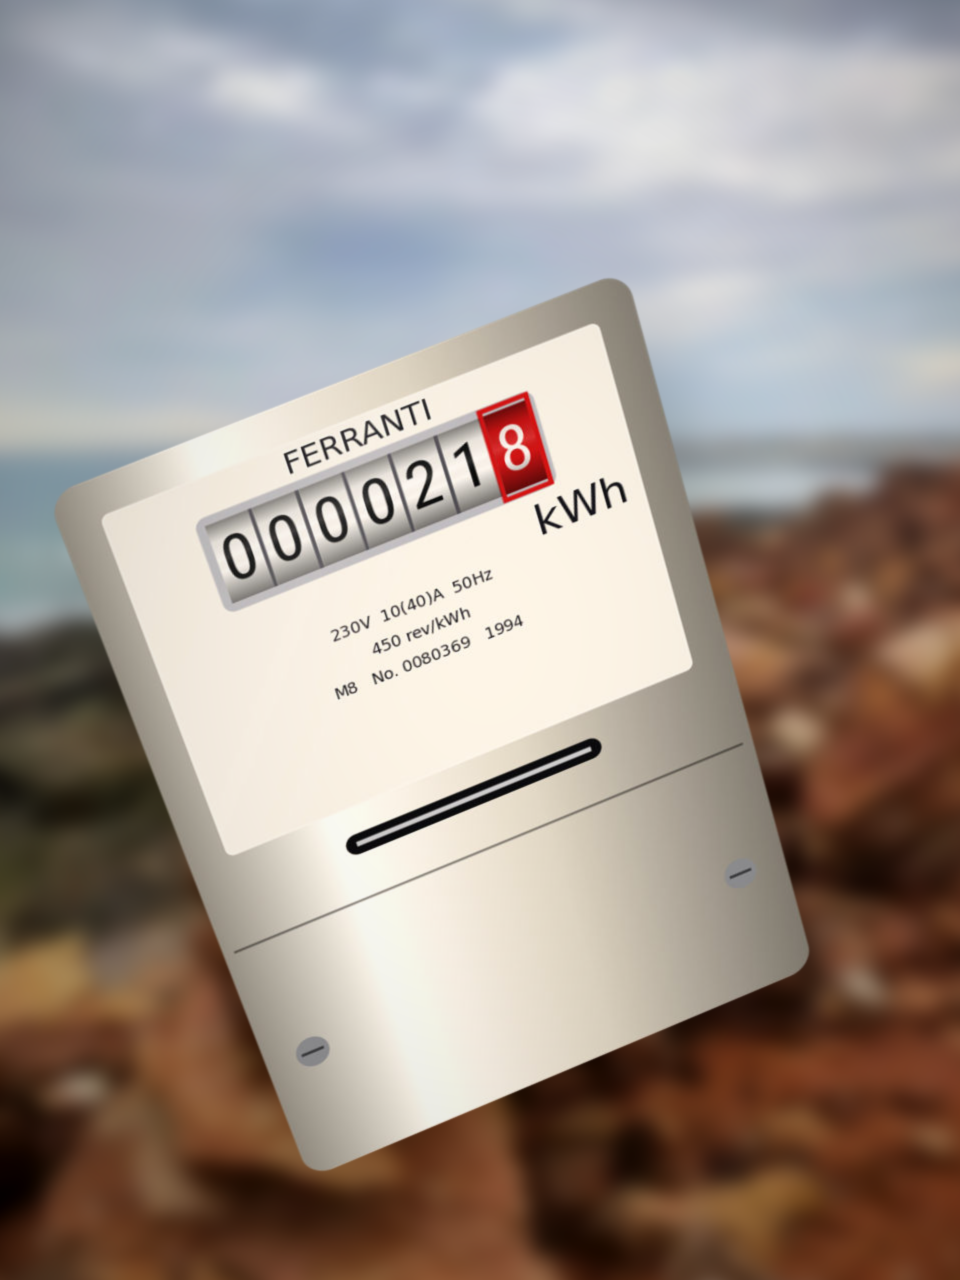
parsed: 21.8 kWh
